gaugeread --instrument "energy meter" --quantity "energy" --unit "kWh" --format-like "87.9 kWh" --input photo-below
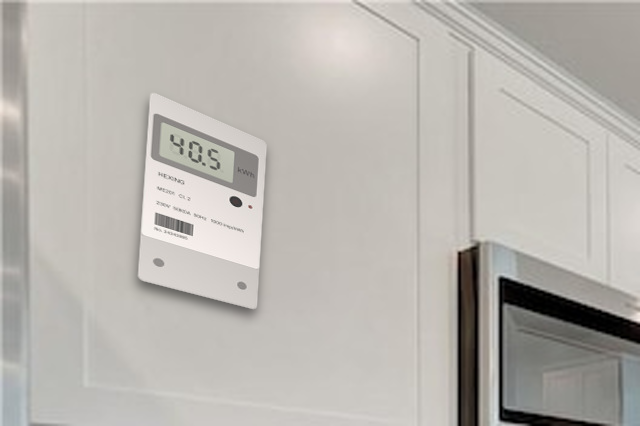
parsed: 40.5 kWh
